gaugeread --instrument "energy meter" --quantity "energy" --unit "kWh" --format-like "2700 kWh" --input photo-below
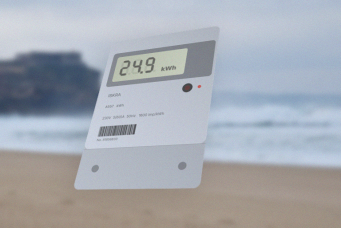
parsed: 24.9 kWh
